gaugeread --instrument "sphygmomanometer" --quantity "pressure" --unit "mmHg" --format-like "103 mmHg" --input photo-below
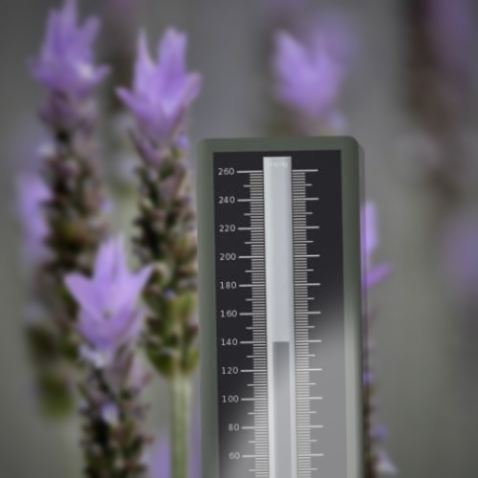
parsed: 140 mmHg
